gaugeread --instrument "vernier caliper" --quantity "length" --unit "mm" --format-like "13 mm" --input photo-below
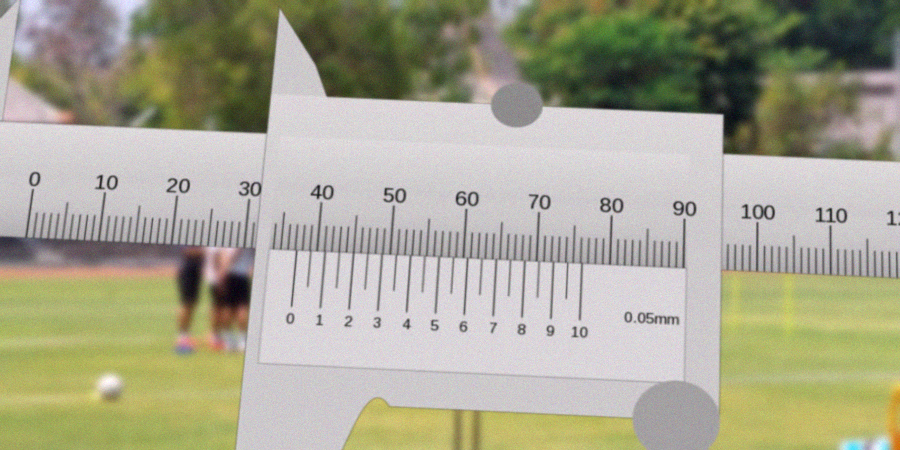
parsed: 37.2 mm
